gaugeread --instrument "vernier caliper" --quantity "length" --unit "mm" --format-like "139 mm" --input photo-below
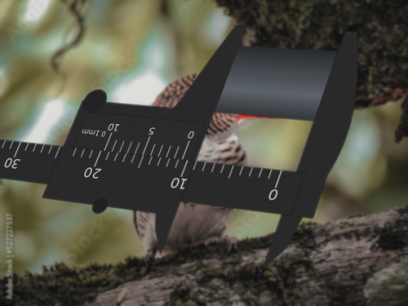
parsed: 10.6 mm
